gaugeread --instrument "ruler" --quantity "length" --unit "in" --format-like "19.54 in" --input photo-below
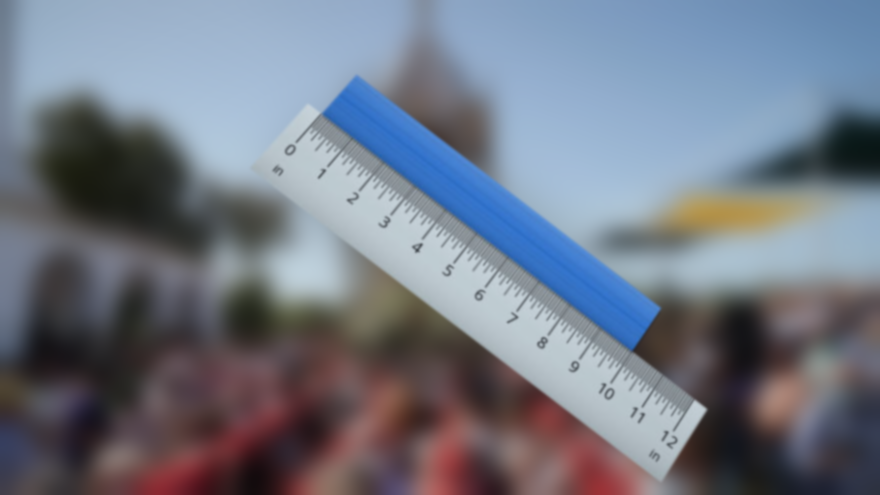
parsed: 10 in
